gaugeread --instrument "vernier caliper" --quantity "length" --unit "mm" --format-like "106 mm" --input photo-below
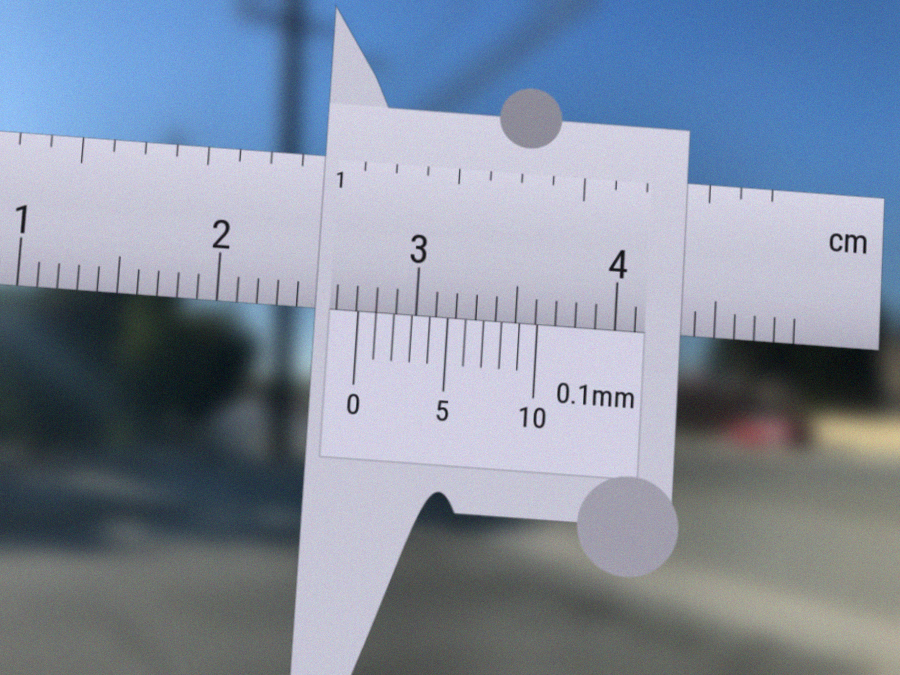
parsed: 27.1 mm
